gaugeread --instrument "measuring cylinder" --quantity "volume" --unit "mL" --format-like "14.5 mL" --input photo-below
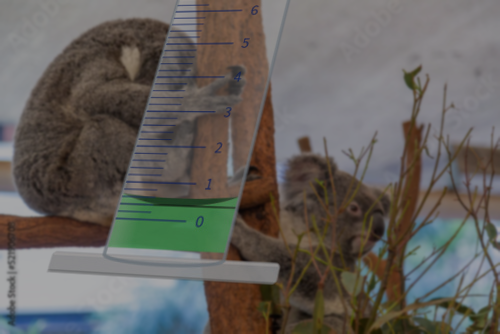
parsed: 0.4 mL
